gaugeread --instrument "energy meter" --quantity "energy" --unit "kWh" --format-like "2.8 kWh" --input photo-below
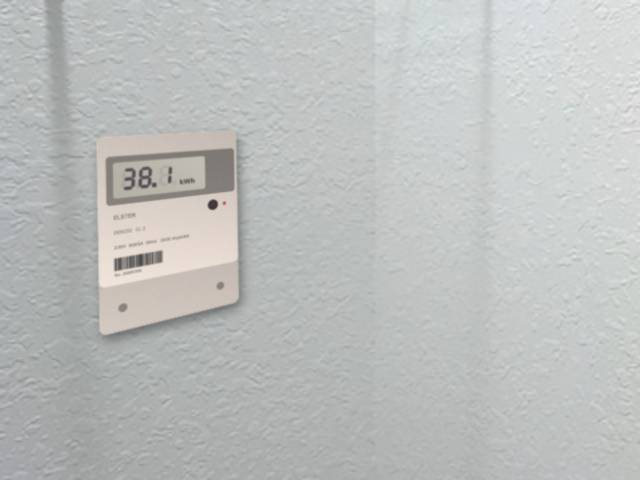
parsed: 38.1 kWh
